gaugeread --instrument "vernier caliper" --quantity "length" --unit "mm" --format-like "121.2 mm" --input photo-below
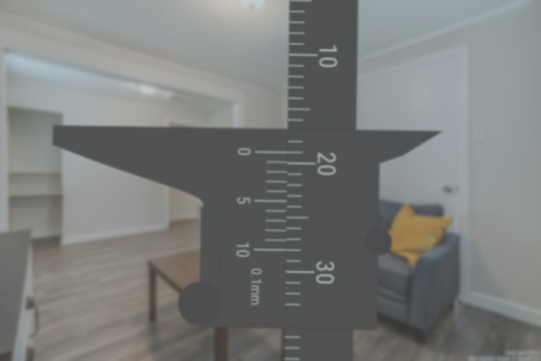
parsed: 19.0 mm
